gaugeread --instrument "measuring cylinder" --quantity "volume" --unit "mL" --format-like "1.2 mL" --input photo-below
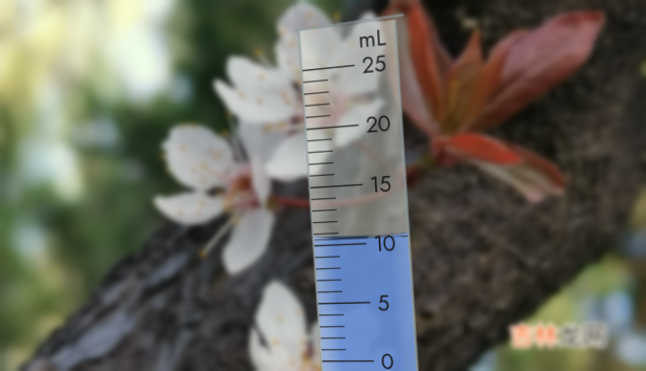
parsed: 10.5 mL
